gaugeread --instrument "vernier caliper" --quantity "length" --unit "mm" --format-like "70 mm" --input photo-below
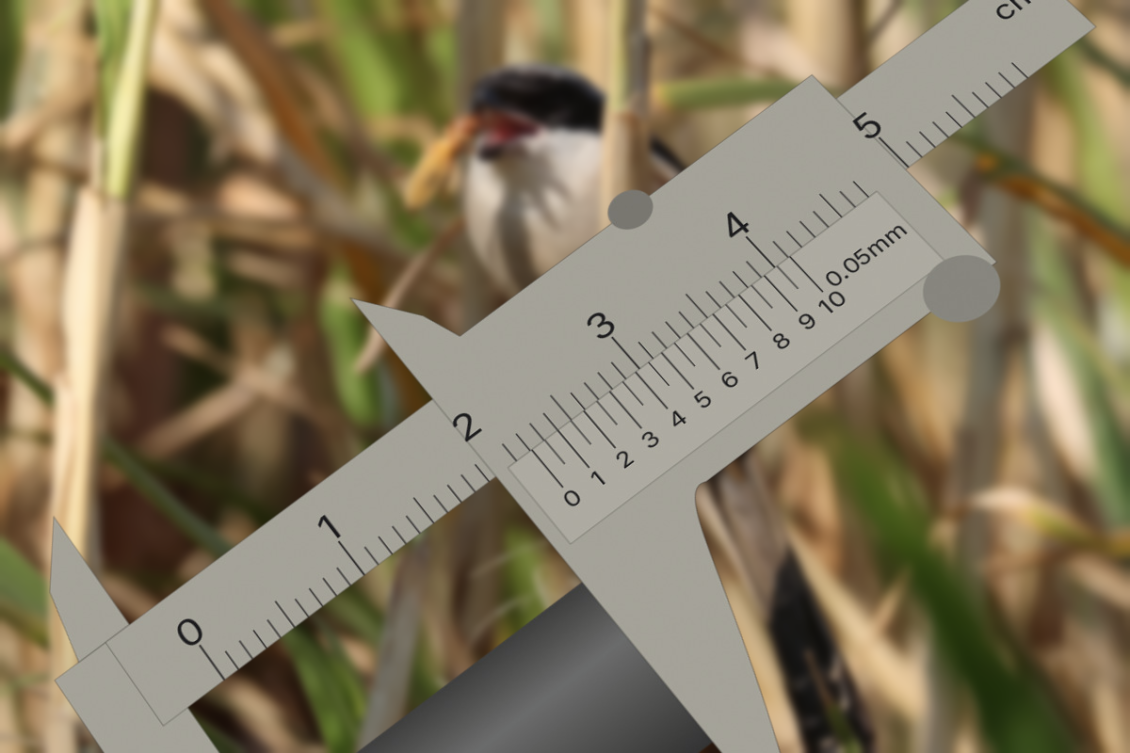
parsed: 22.1 mm
